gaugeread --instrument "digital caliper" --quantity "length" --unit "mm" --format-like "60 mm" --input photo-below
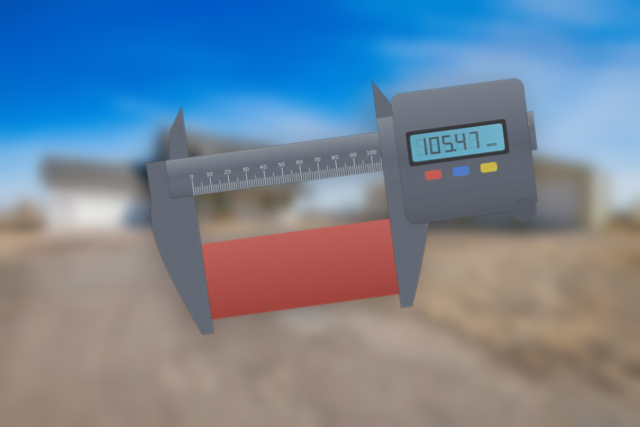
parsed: 105.47 mm
